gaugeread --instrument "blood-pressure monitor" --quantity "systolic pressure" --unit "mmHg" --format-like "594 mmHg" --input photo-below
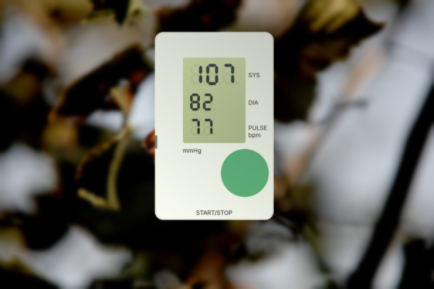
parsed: 107 mmHg
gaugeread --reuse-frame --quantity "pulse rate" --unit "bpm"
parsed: 77 bpm
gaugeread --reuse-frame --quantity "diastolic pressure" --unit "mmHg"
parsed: 82 mmHg
